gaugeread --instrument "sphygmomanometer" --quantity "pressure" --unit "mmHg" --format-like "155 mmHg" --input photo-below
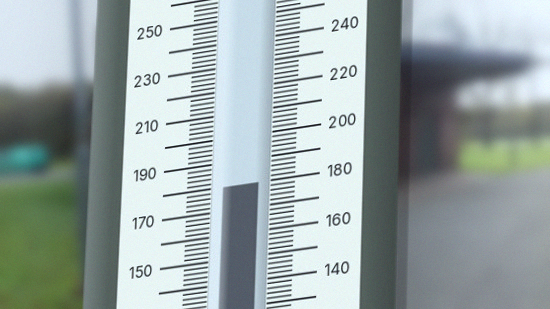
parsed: 180 mmHg
